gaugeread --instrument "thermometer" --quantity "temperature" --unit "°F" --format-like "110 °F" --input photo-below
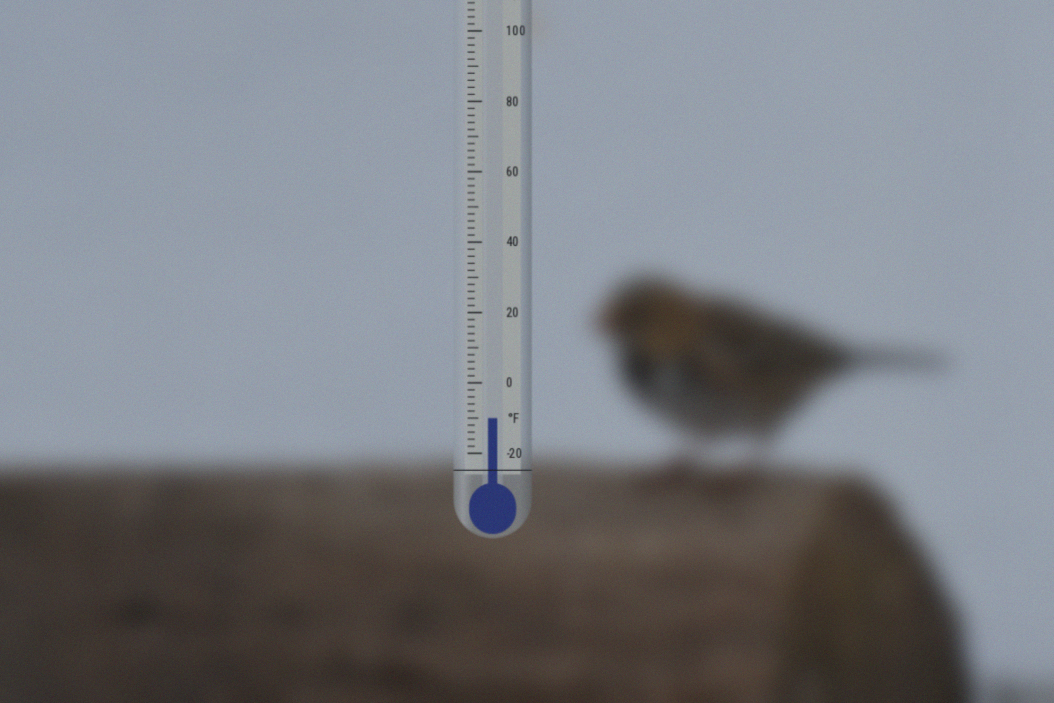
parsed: -10 °F
